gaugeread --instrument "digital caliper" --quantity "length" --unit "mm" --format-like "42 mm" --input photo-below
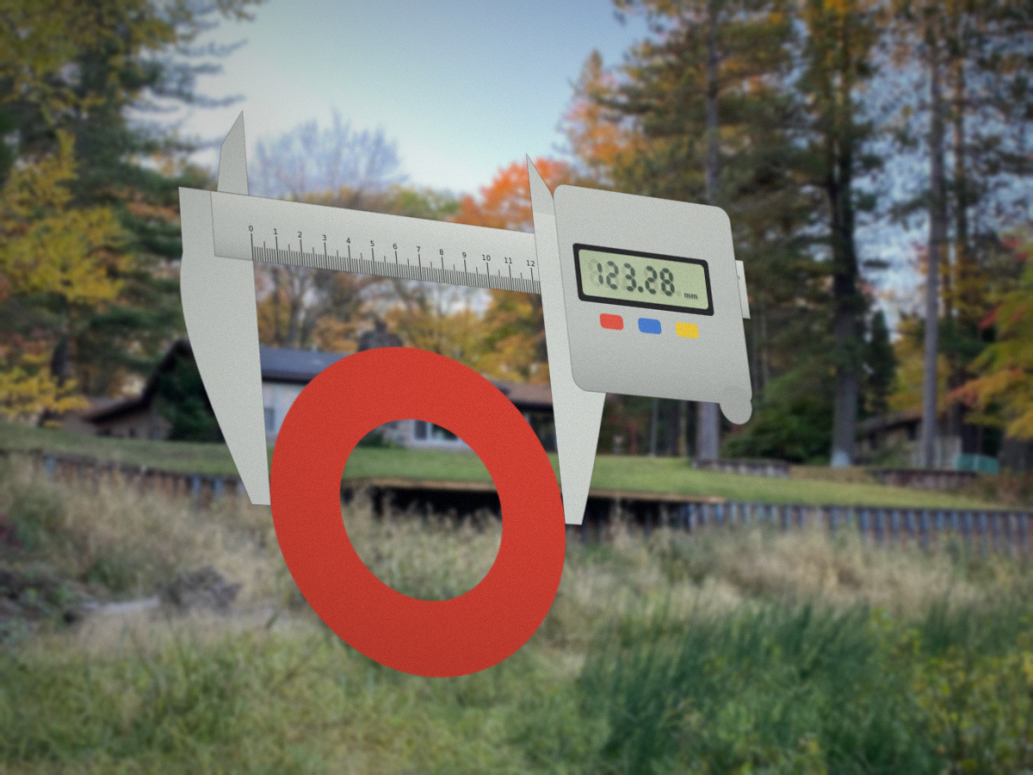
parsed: 123.28 mm
